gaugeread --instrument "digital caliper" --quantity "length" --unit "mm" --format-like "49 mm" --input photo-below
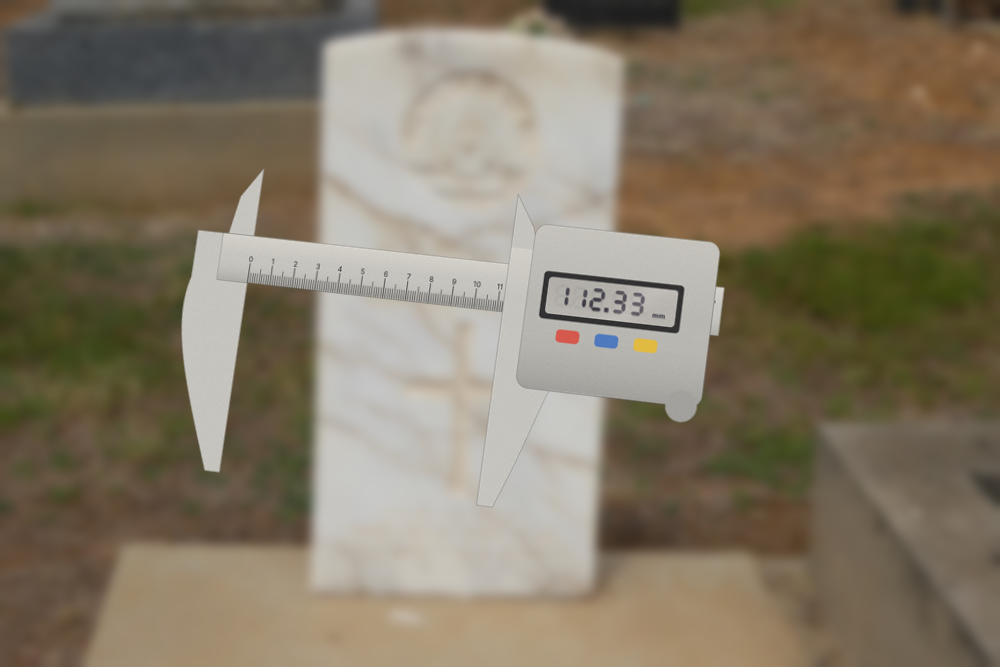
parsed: 112.33 mm
